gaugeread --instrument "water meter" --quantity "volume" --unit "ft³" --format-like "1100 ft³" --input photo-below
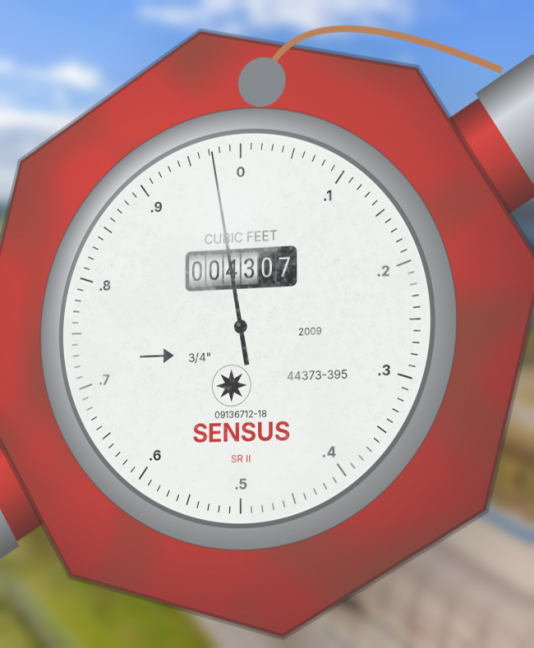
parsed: 4306.97 ft³
